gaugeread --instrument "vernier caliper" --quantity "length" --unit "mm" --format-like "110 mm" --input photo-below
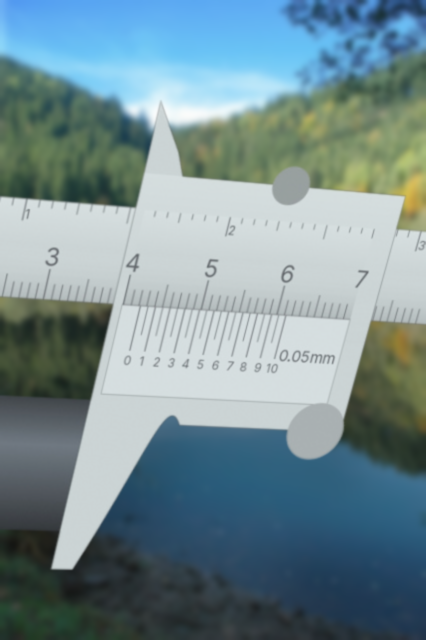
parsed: 42.2 mm
